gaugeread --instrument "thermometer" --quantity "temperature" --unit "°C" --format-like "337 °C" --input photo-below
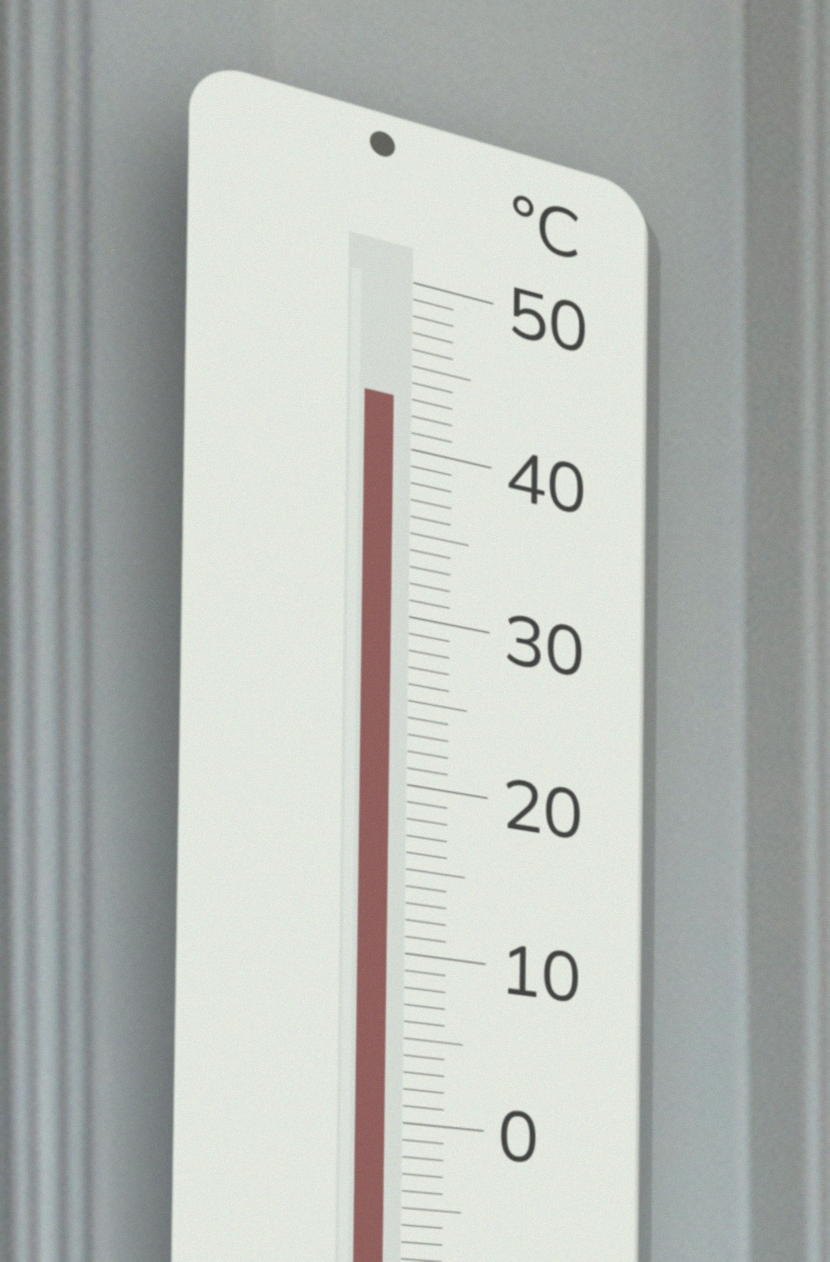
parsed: 43 °C
